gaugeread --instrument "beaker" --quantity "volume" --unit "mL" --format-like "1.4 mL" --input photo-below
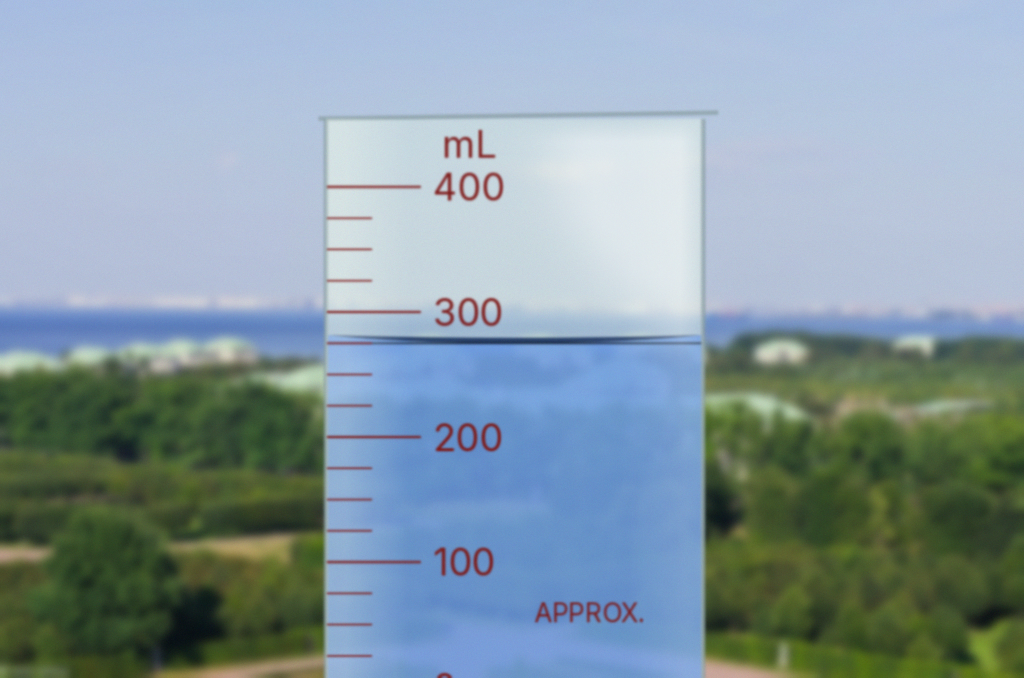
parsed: 275 mL
